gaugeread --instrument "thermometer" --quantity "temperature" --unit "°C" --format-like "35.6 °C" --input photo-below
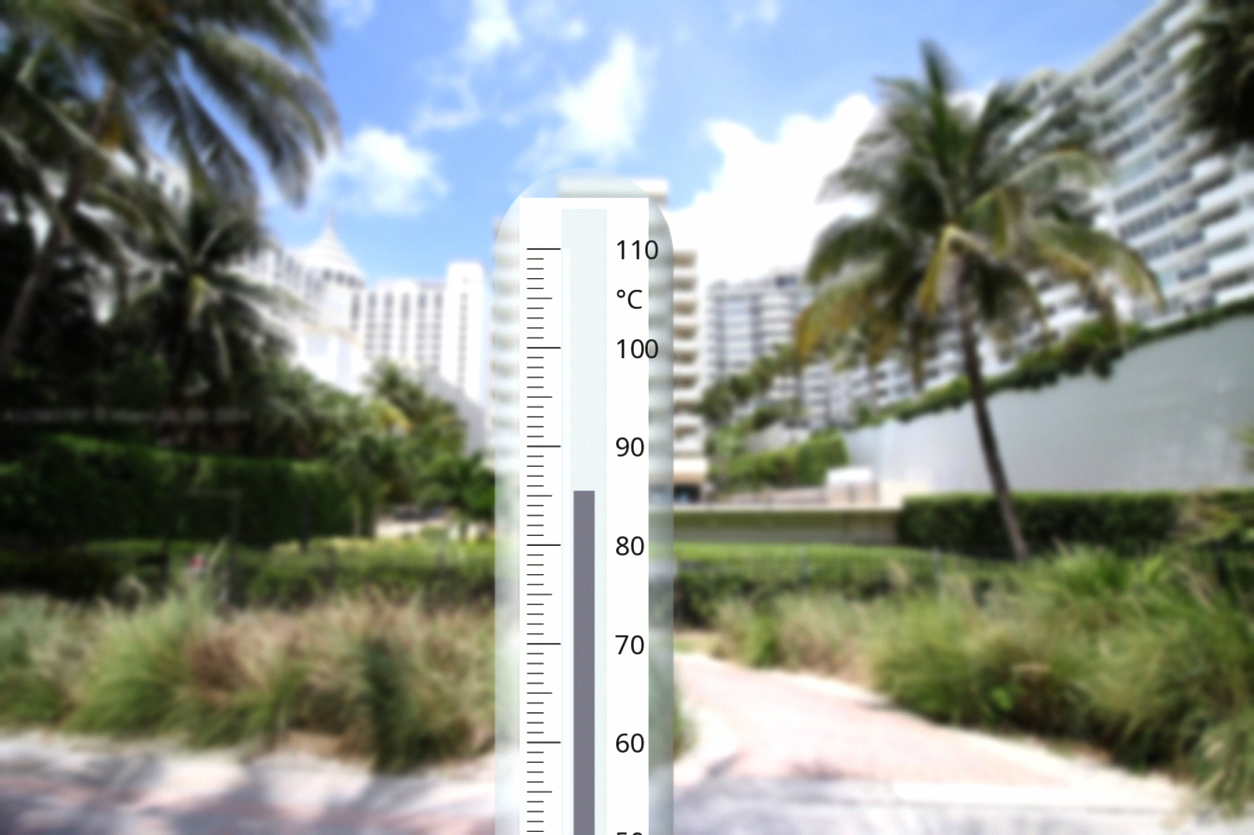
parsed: 85.5 °C
